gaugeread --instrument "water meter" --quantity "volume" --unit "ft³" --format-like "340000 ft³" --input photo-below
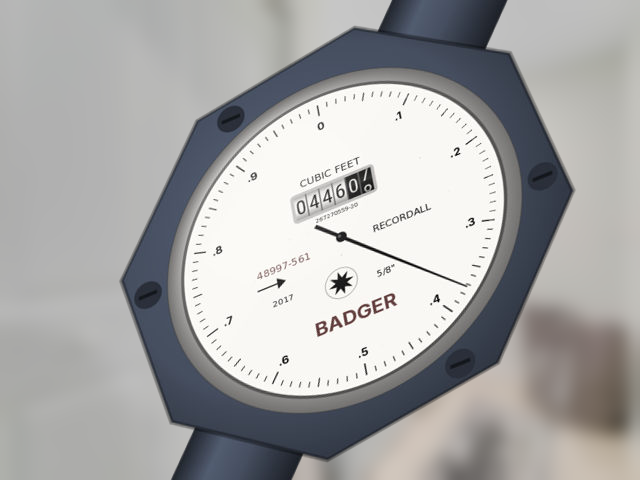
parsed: 44607.37 ft³
